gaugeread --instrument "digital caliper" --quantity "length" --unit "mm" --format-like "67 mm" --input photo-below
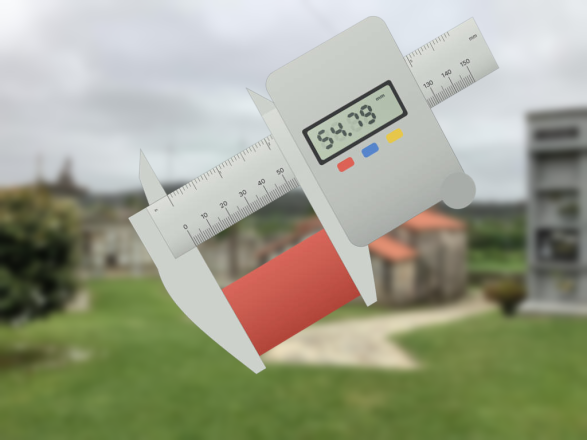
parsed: 54.79 mm
